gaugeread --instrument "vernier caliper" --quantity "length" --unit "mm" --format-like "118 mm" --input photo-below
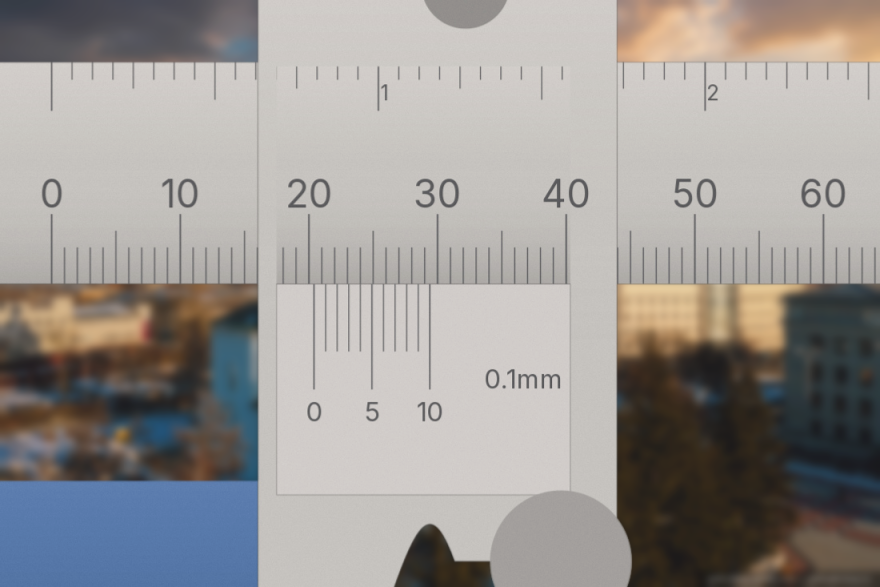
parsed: 20.4 mm
